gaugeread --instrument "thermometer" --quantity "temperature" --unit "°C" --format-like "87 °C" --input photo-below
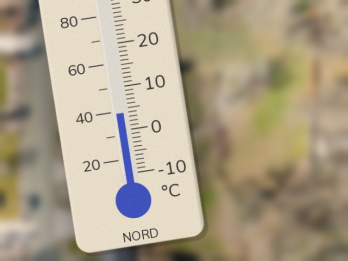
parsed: 4 °C
